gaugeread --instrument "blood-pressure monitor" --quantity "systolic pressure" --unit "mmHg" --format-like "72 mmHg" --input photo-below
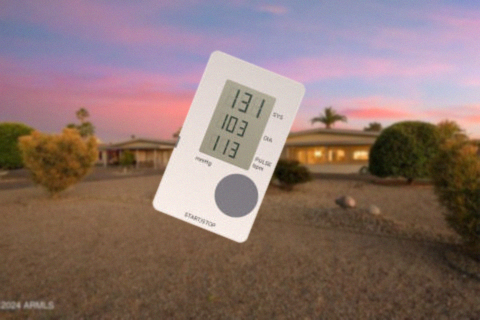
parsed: 131 mmHg
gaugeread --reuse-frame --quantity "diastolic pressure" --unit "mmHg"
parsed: 103 mmHg
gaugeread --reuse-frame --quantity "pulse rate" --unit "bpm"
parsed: 113 bpm
